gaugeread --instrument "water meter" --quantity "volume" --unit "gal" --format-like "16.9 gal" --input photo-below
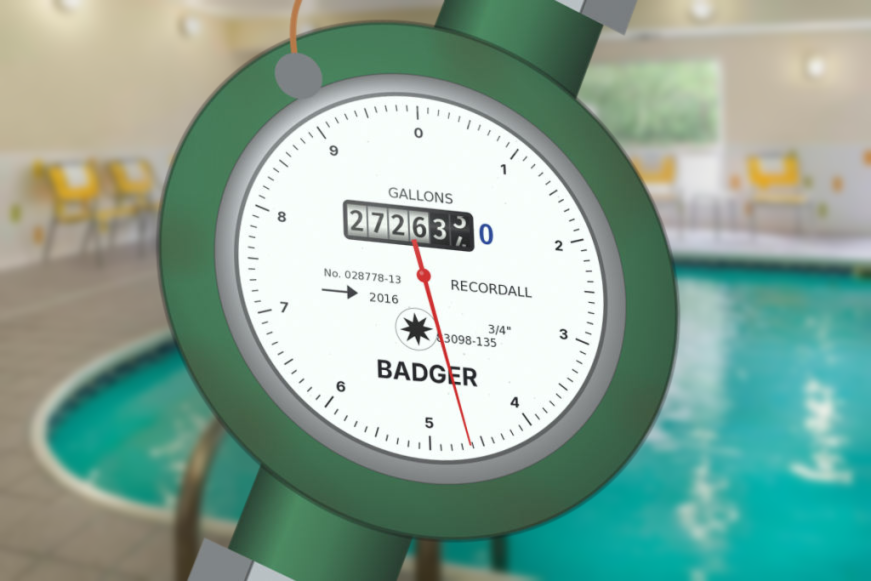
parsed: 2726334.6 gal
